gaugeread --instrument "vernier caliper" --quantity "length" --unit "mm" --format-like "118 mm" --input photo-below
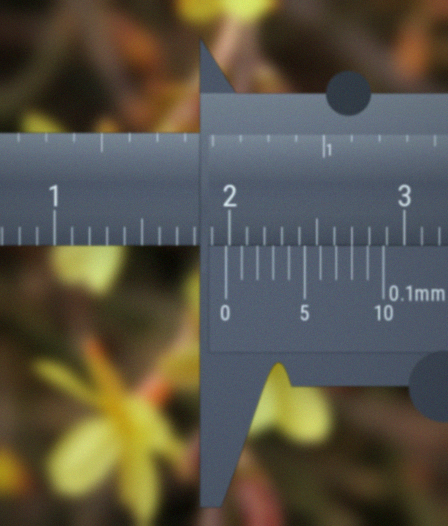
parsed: 19.8 mm
